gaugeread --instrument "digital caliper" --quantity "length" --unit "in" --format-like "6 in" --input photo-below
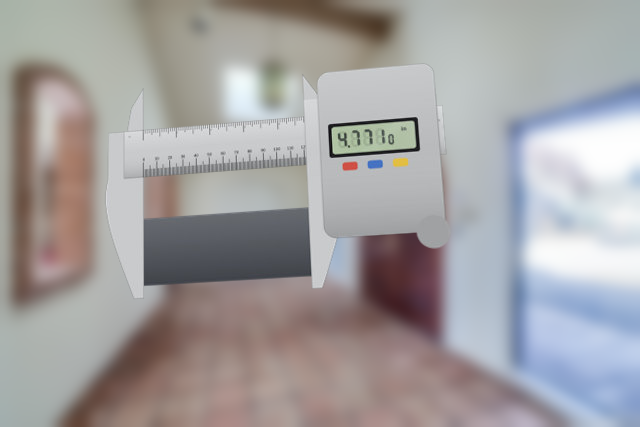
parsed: 4.7710 in
